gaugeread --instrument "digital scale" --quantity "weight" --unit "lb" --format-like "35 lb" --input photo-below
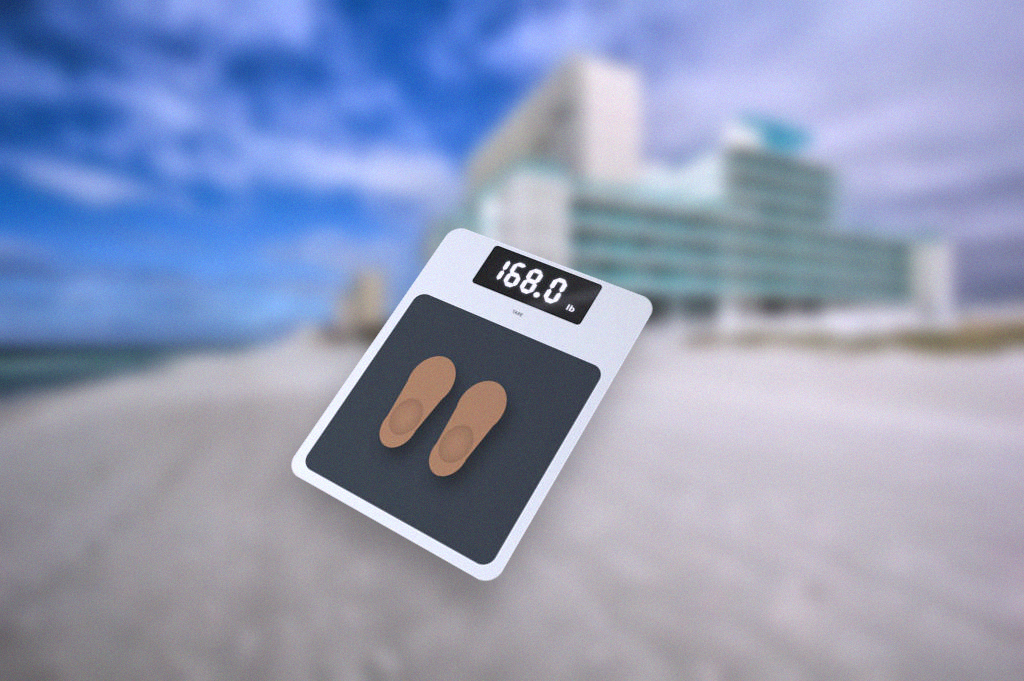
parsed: 168.0 lb
